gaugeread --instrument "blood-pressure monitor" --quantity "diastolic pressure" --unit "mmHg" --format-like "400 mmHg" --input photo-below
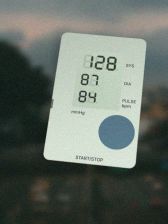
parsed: 87 mmHg
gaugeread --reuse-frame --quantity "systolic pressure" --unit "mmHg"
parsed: 128 mmHg
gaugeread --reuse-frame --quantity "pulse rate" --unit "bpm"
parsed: 84 bpm
